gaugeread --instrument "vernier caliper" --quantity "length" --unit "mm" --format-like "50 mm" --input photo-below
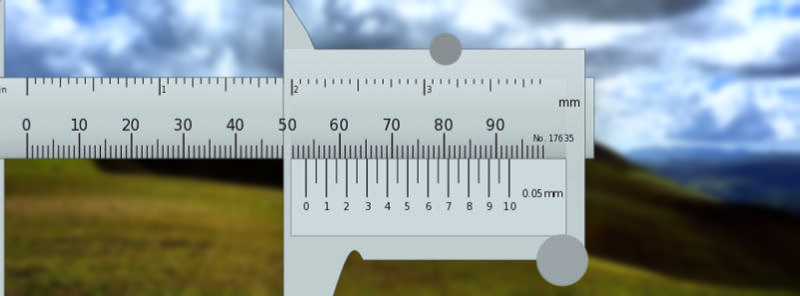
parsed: 53.5 mm
